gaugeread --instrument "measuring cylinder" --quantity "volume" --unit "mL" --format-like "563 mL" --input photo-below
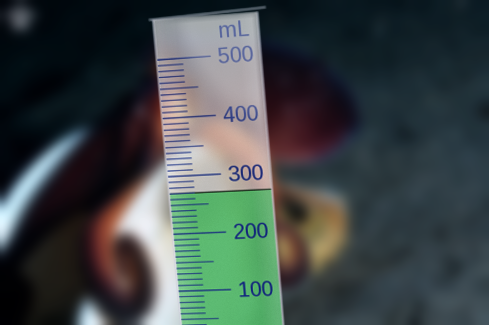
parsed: 270 mL
